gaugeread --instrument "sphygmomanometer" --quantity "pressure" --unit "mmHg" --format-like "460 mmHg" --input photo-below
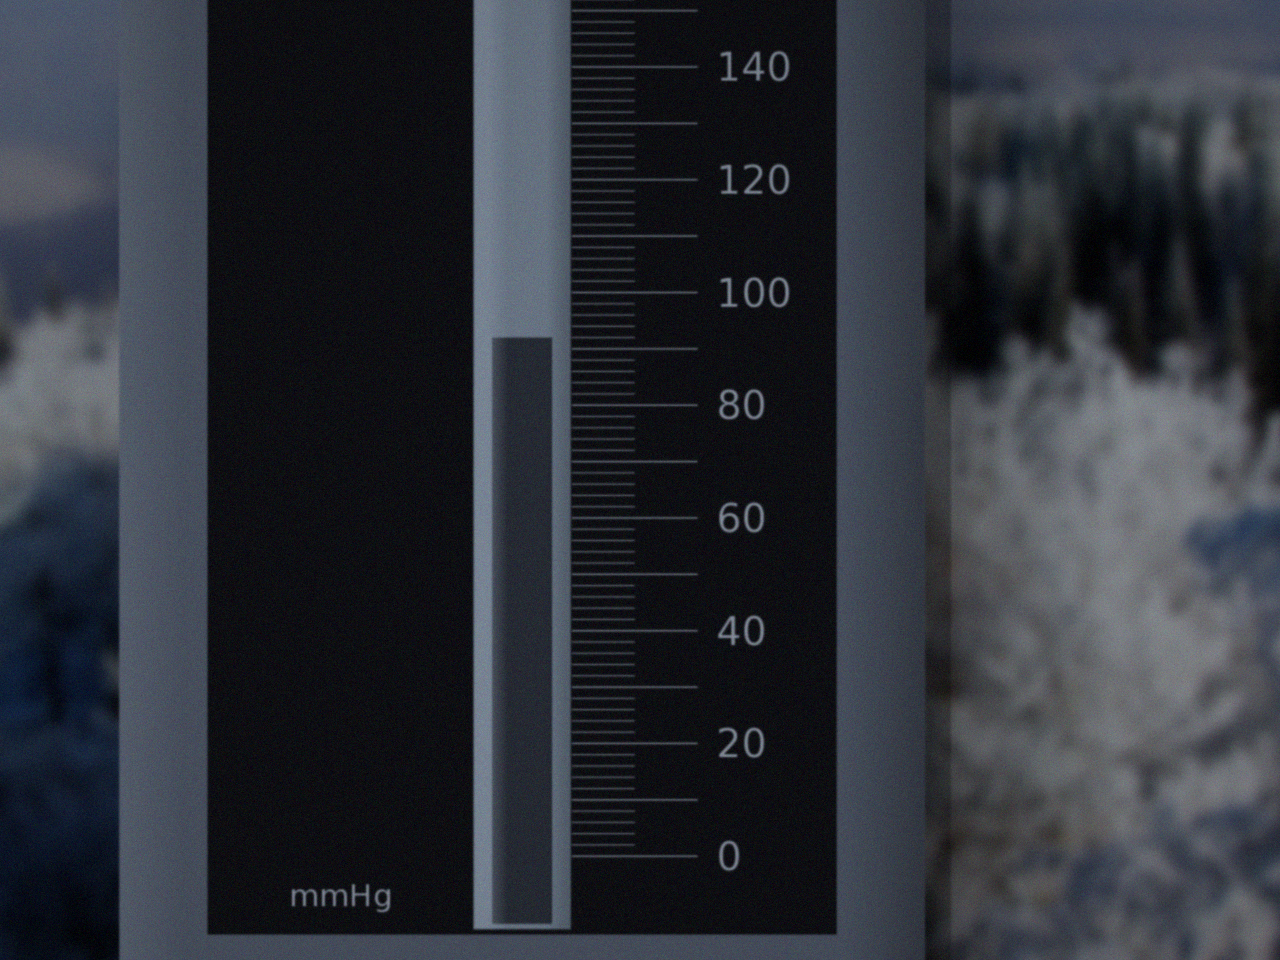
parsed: 92 mmHg
